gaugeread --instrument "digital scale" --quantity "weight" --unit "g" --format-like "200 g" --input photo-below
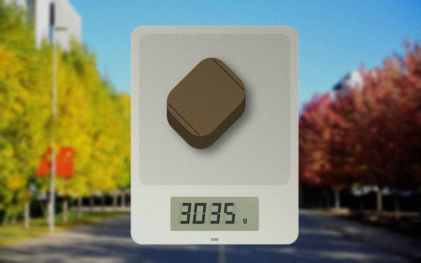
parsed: 3035 g
